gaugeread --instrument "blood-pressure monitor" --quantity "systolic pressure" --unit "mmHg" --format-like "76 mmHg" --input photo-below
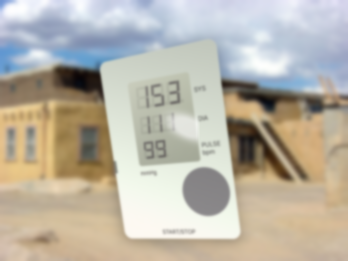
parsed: 153 mmHg
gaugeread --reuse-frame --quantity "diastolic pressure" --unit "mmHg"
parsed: 111 mmHg
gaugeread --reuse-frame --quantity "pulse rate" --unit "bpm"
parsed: 99 bpm
